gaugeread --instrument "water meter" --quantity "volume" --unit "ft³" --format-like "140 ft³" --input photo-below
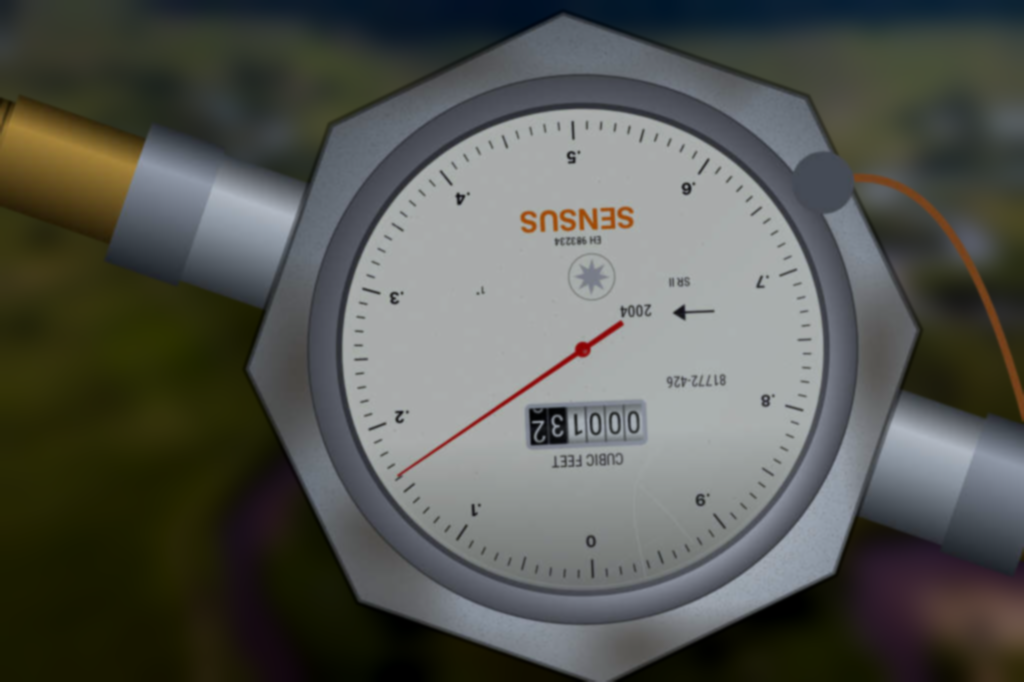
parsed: 132.16 ft³
